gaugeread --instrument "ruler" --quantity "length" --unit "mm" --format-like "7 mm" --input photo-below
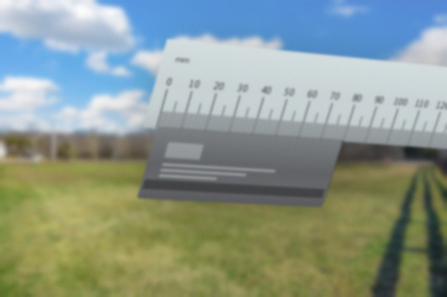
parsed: 80 mm
